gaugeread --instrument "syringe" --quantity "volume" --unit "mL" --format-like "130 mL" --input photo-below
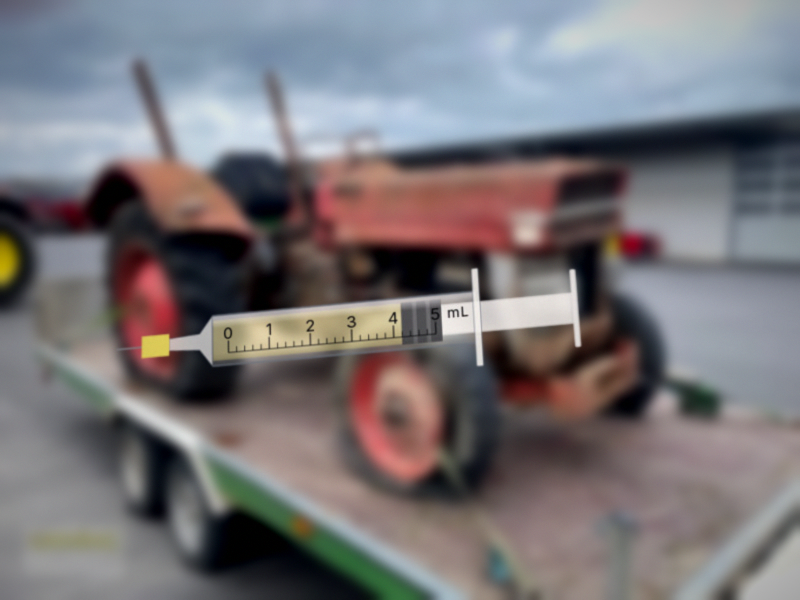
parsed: 4.2 mL
